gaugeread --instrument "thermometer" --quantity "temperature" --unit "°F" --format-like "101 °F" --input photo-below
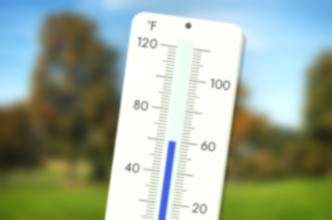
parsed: 60 °F
